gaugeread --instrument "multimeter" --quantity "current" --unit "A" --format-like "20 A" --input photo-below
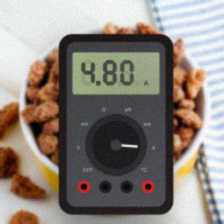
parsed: 4.80 A
